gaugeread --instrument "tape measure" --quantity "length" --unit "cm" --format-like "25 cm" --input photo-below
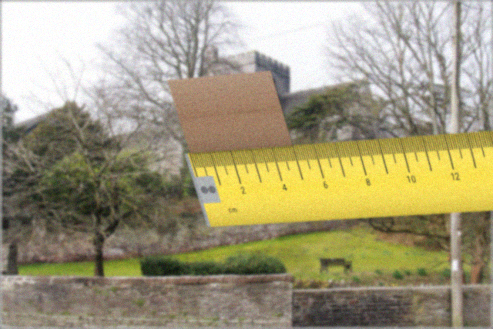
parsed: 5 cm
